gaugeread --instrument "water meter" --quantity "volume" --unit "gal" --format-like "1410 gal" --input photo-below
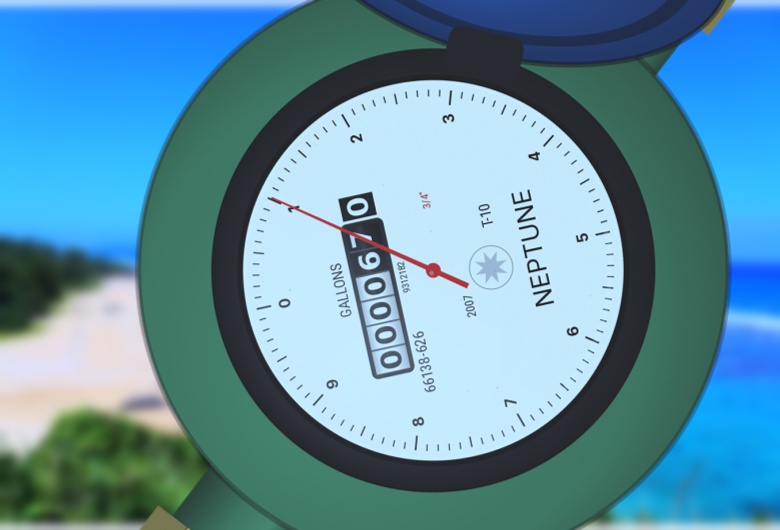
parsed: 671.0 gal
